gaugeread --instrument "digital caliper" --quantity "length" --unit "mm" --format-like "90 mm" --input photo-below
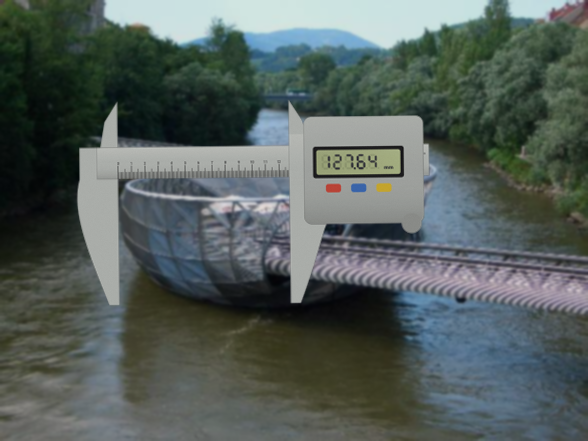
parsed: 127.64 mm
